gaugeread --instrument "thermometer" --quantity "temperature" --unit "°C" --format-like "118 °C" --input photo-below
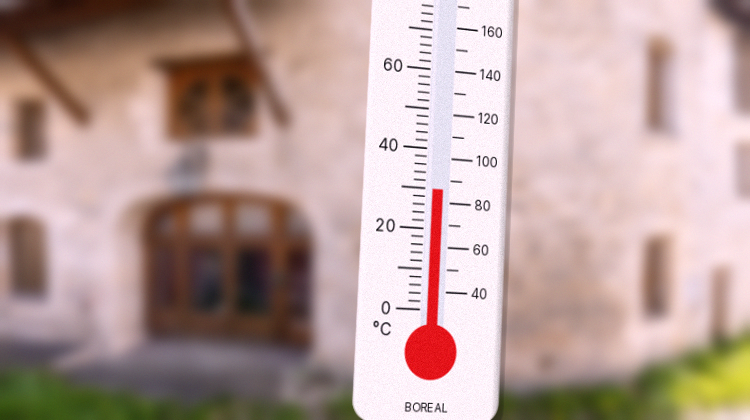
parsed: 30 °C
